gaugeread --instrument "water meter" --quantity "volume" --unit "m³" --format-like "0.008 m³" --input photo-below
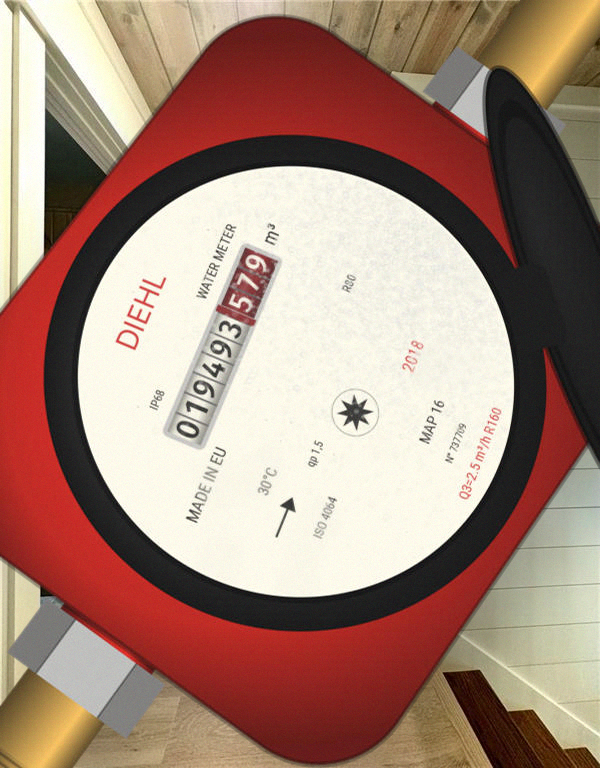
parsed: 19493.579 m³
